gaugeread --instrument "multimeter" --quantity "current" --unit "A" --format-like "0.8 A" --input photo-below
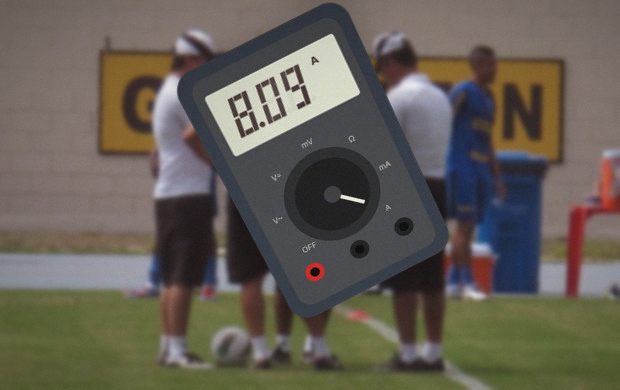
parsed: 8.09 A
